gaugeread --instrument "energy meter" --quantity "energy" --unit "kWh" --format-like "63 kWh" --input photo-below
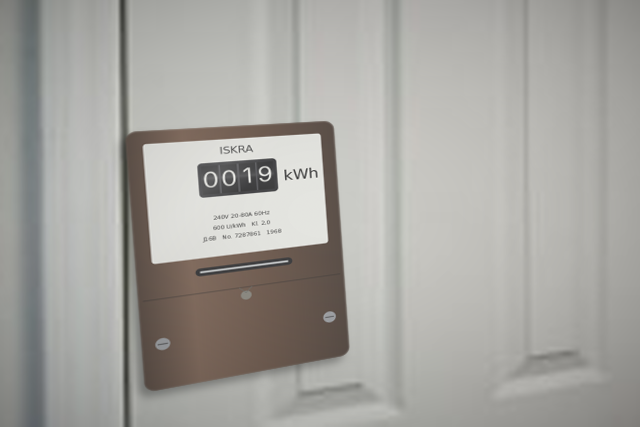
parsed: 19 kWh
